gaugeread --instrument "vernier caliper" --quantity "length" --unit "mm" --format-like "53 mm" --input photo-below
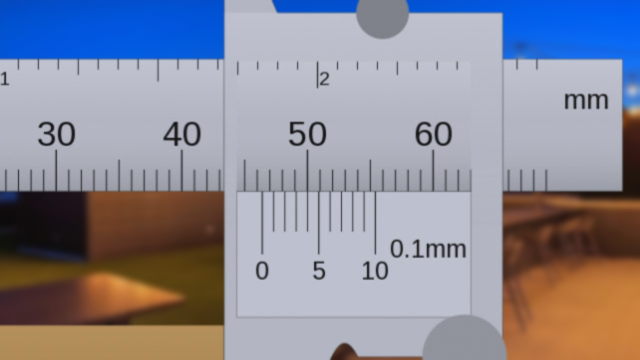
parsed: 46.4 mm
